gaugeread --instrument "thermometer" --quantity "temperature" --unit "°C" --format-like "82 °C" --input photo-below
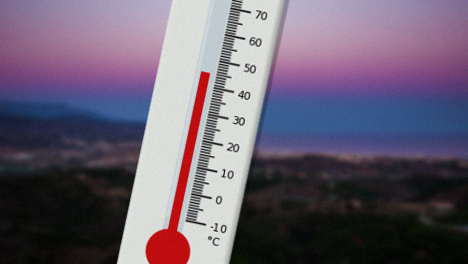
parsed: 45 °C
